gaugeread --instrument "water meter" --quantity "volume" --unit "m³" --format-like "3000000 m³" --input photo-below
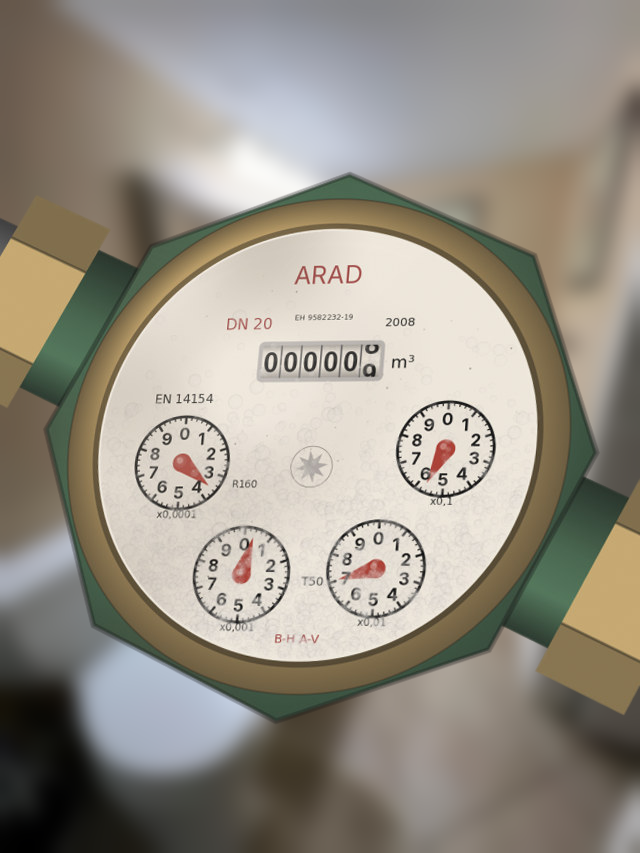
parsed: 8.5703 m³
